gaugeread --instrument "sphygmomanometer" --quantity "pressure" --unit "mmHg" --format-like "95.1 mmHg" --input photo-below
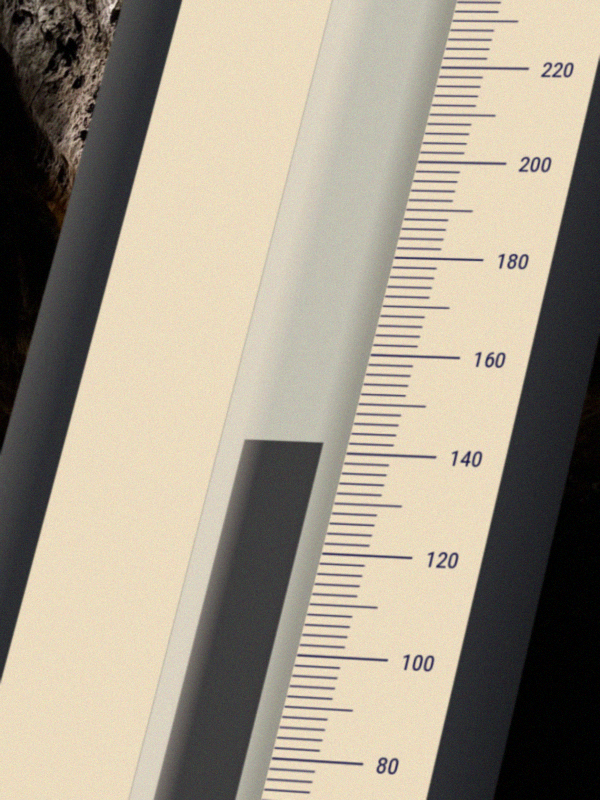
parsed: 142 mmHg
